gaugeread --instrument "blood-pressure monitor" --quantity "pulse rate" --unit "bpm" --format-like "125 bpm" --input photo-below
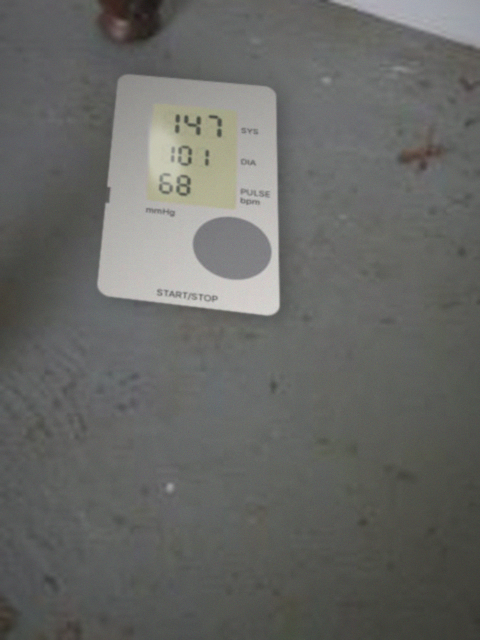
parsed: 68 bpm
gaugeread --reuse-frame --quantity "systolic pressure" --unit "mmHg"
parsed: 147 mmHg
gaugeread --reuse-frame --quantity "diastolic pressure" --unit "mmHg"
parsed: 101 mmHg
